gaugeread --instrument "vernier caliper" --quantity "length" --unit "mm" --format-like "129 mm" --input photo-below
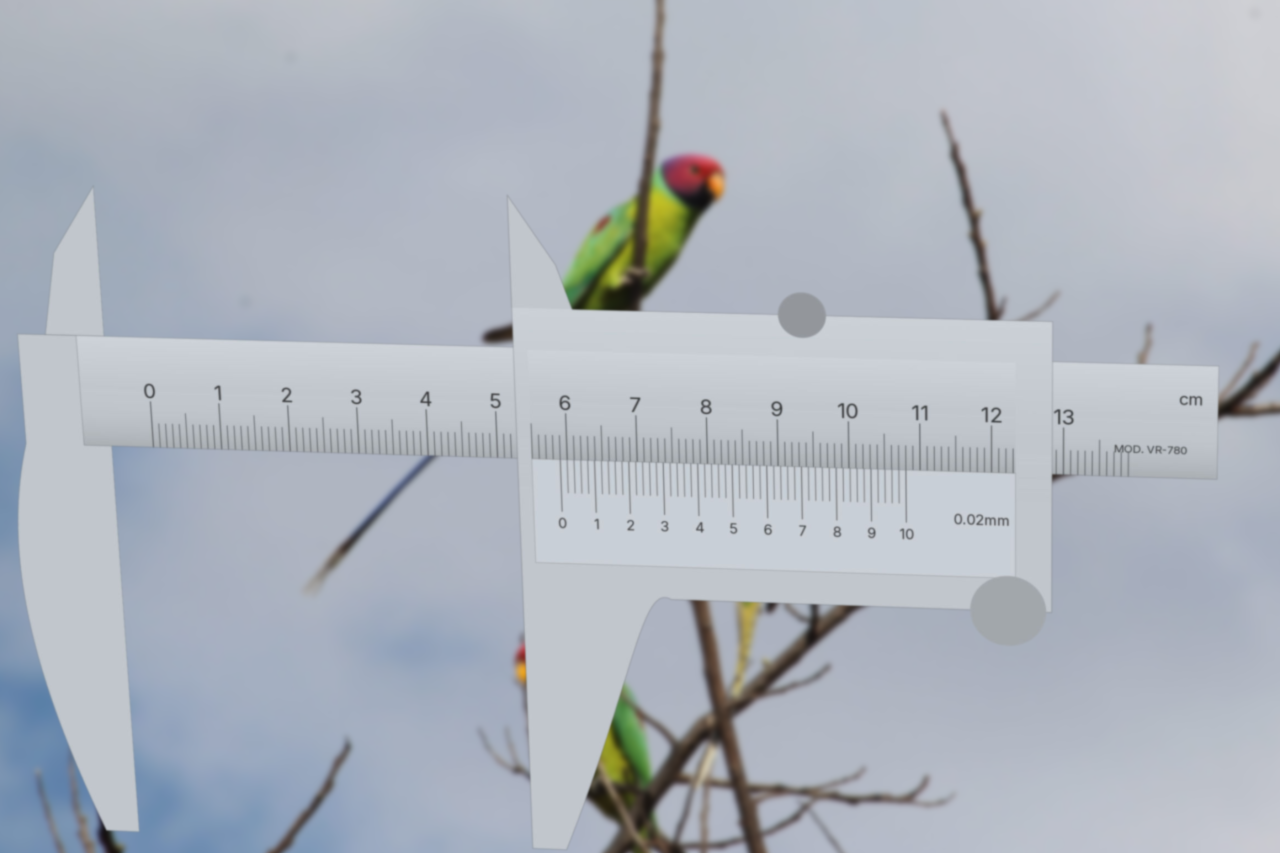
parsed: 59.0 mm
